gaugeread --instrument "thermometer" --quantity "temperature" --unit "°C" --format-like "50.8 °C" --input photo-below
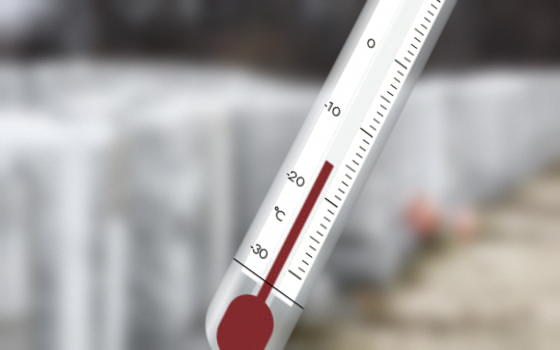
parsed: -16 °C
